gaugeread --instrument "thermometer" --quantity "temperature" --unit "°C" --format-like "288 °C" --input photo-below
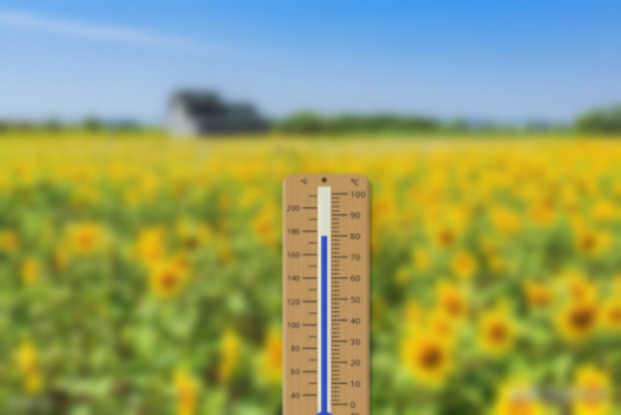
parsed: 80 °C
